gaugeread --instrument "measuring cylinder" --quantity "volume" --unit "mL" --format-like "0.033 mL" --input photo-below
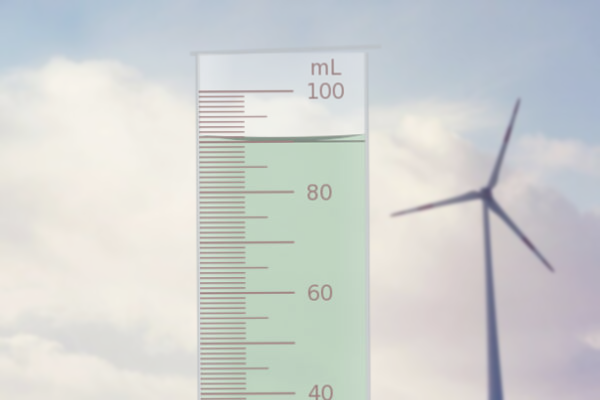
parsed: 90 mL
